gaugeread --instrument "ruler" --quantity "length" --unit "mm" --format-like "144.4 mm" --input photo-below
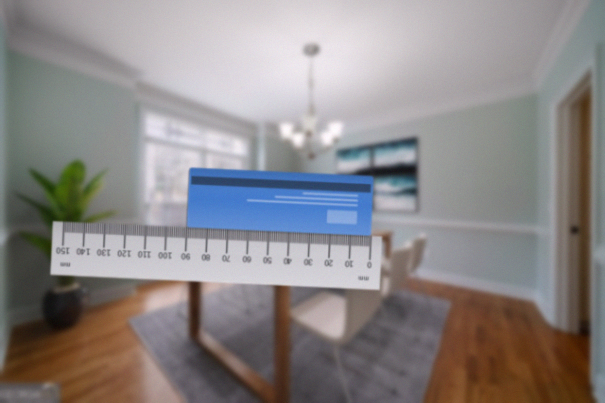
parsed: 90 mm
